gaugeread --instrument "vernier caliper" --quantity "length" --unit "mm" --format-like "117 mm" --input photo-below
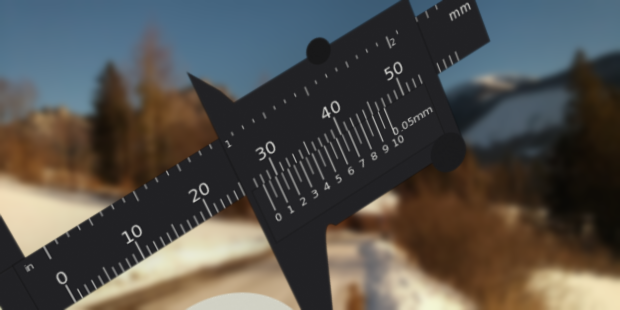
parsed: 27.8 mm
